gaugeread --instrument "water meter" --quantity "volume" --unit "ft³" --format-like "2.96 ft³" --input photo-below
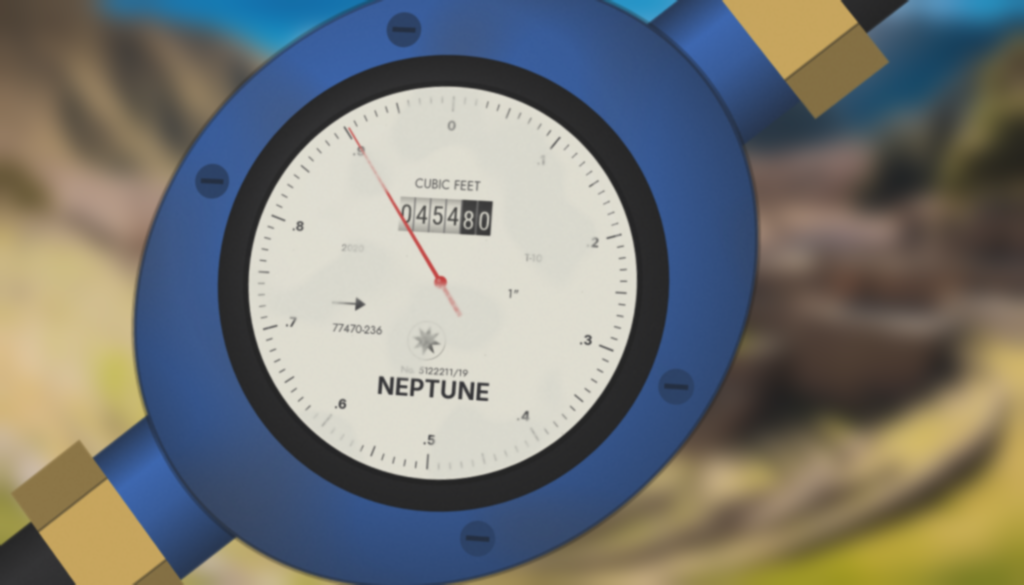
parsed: 45479.90 ft³
